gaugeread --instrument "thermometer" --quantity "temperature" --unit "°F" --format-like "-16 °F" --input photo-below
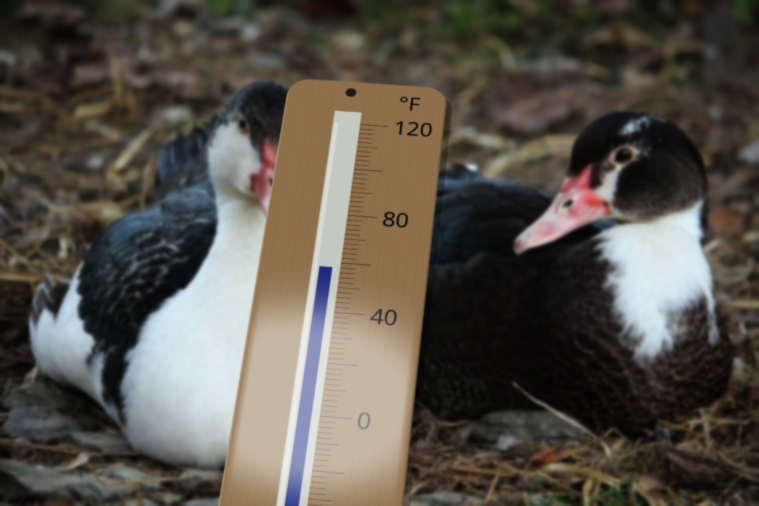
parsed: 58 °F
